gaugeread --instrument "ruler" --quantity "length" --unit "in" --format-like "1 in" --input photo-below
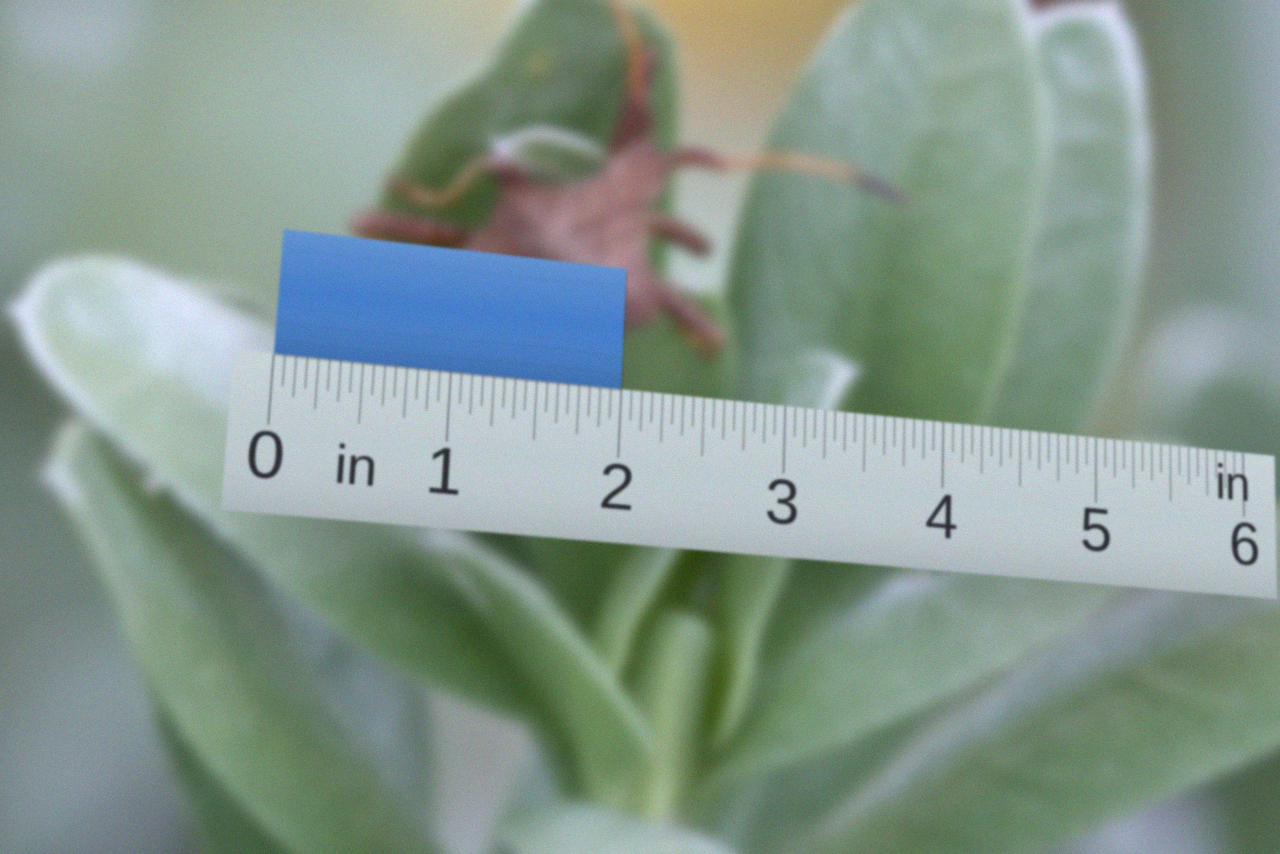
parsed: 2 in
